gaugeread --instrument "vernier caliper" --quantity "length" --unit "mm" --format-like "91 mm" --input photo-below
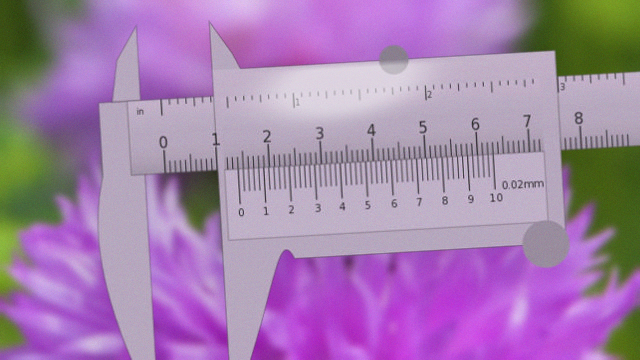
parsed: 14.0 mm
